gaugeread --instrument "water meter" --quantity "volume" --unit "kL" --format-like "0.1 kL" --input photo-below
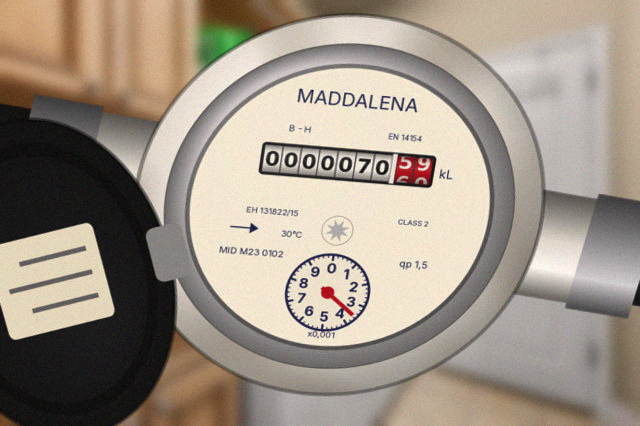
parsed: 70.593 kL
